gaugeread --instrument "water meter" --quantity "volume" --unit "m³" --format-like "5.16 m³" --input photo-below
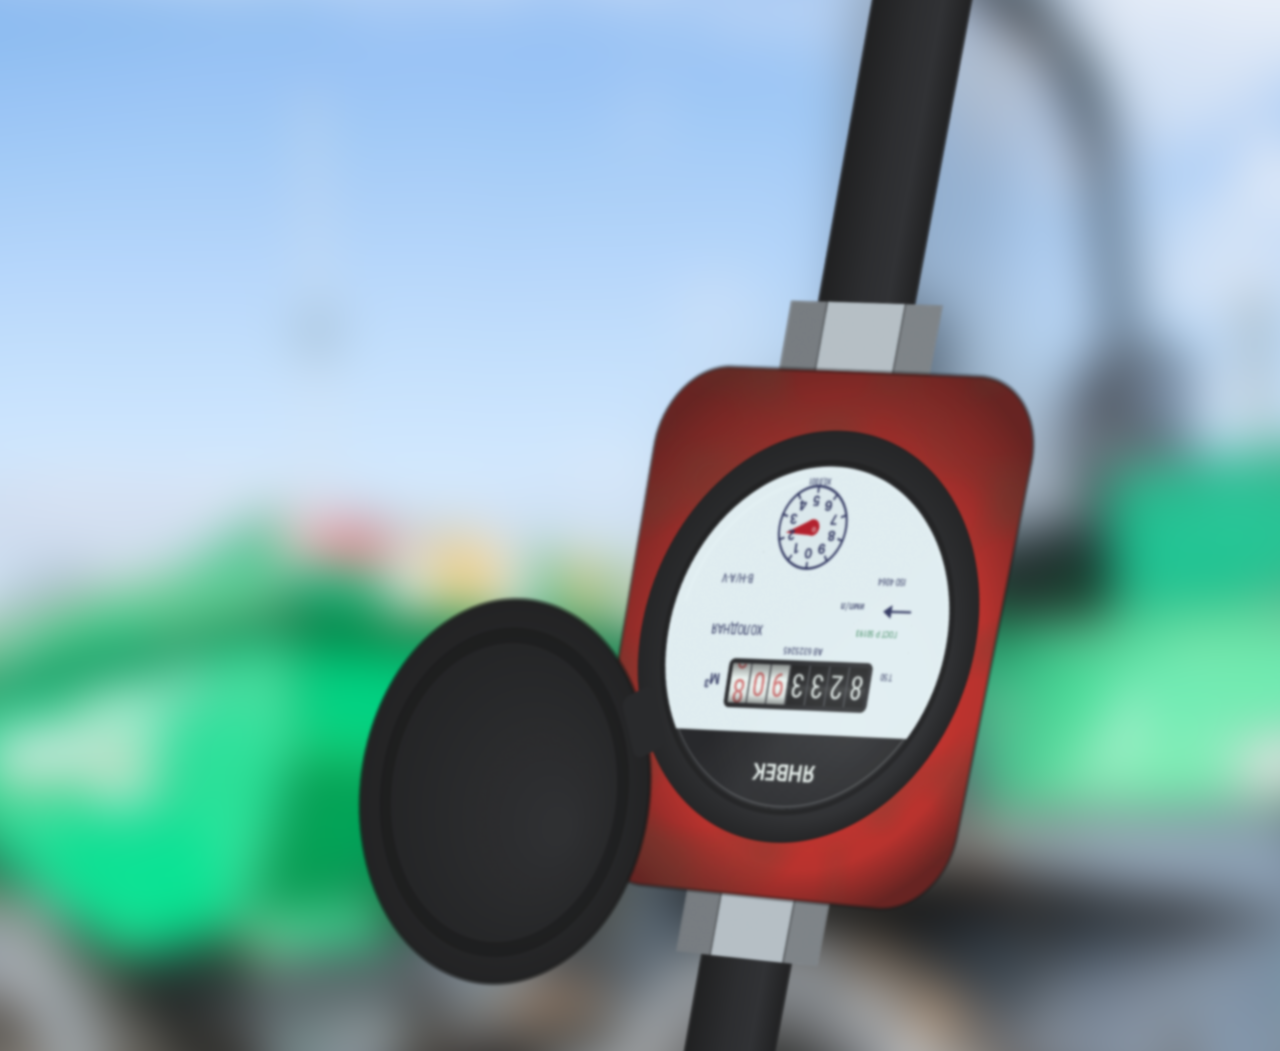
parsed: 8233.9082 m³
